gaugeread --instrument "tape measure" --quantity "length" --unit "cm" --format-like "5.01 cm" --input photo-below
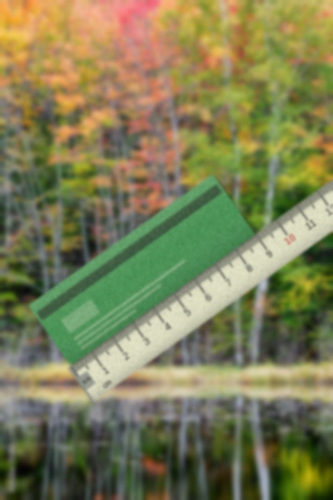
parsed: 9 cm
